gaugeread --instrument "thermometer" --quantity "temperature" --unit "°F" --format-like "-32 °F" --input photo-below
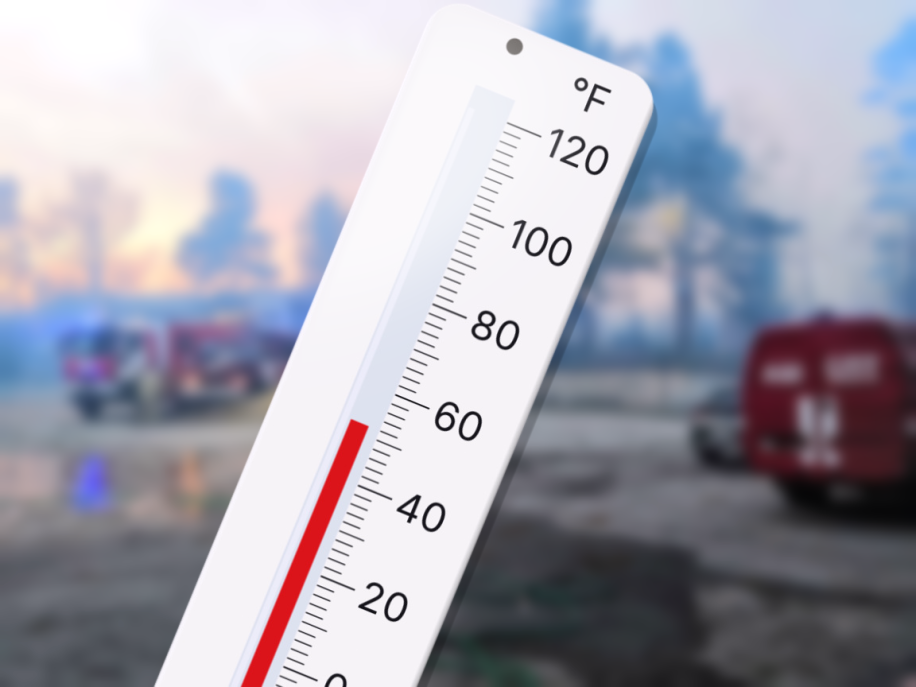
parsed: 52 °F
